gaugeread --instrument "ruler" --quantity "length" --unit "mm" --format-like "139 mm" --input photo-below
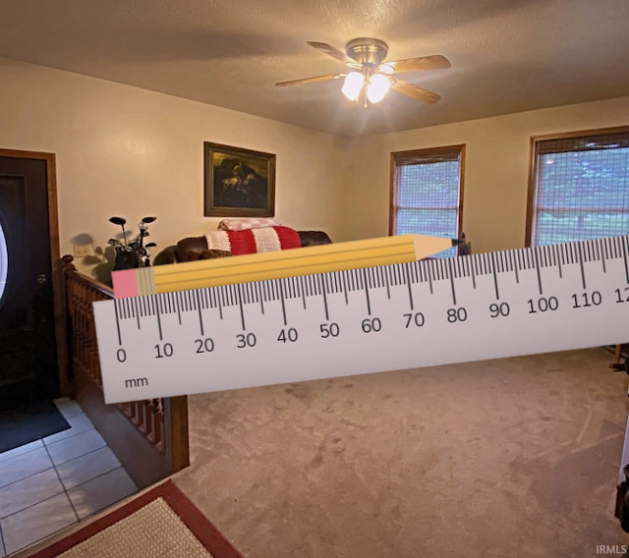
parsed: 84 mm
